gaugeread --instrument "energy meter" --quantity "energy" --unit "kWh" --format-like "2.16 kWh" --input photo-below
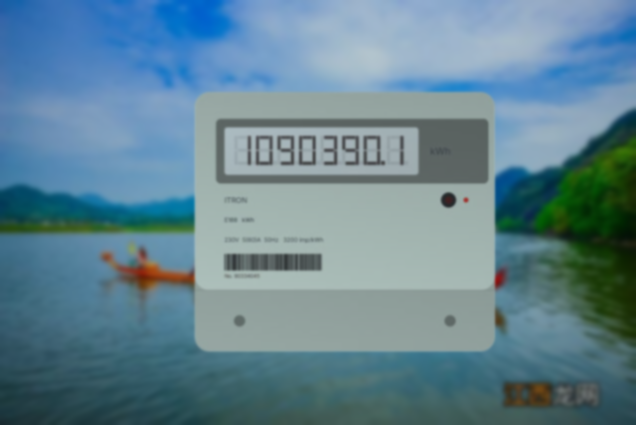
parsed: 1090390.1 kWh
